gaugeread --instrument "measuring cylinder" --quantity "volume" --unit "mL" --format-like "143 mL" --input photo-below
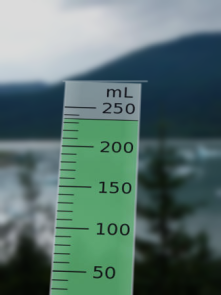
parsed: 235 mL
